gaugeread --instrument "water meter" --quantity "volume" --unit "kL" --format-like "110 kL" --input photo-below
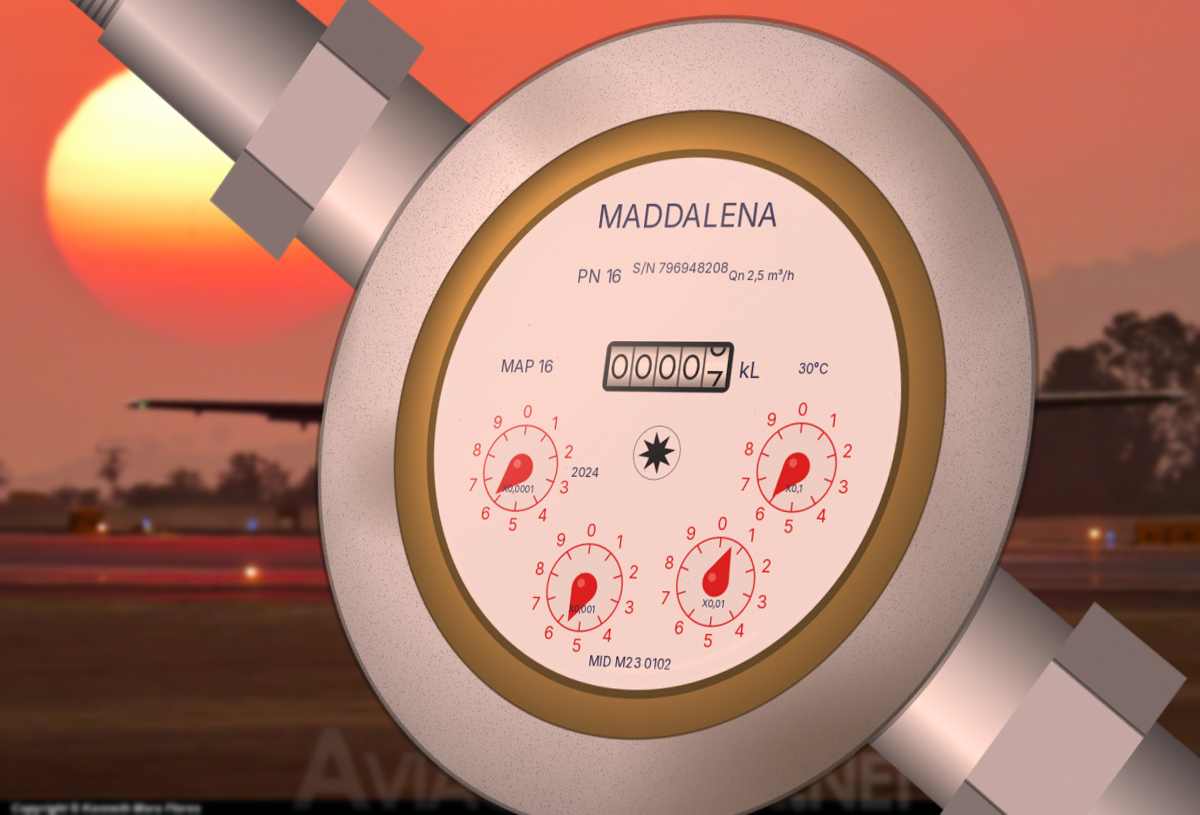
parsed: 6.6056 kL
